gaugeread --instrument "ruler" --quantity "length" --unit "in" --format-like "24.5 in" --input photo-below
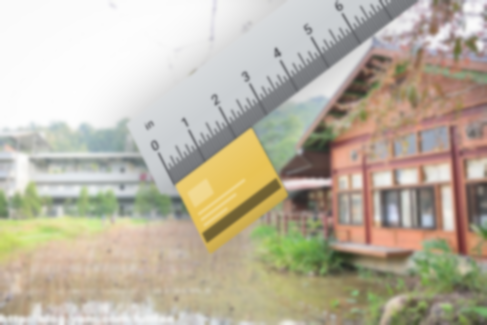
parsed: 2.5 in
